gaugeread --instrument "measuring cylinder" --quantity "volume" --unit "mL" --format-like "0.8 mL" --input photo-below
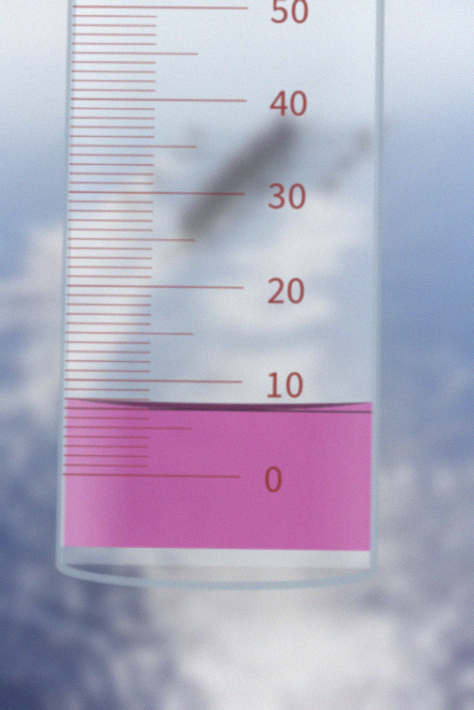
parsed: 7 mL
